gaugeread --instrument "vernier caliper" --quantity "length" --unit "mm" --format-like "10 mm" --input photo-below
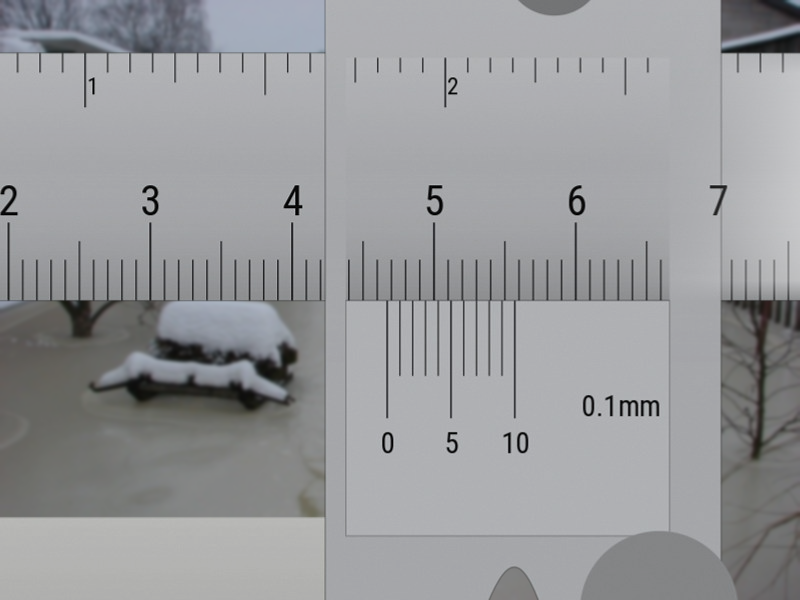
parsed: 46.7 mm
